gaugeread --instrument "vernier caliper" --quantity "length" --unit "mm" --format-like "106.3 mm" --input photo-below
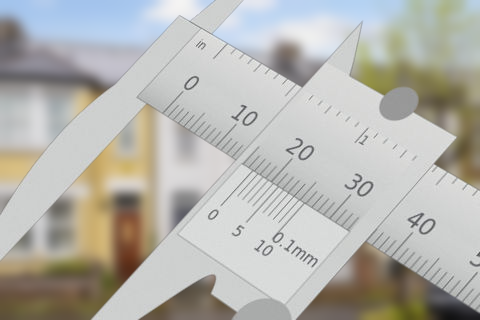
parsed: 16.8 mm
